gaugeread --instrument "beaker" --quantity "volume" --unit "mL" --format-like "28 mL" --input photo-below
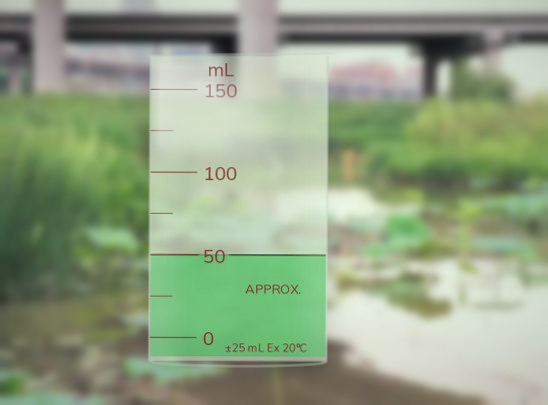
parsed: 50 mL
